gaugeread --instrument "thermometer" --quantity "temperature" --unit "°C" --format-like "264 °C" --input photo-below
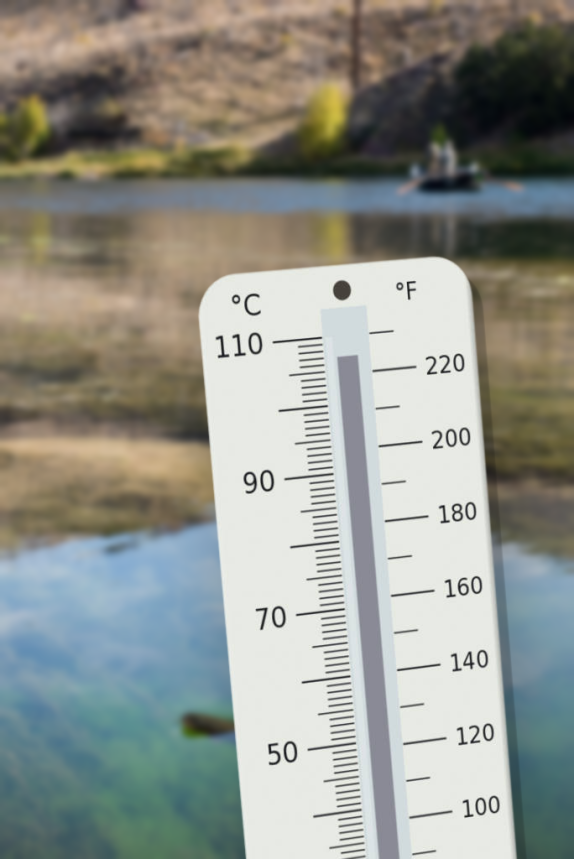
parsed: 107 °C
